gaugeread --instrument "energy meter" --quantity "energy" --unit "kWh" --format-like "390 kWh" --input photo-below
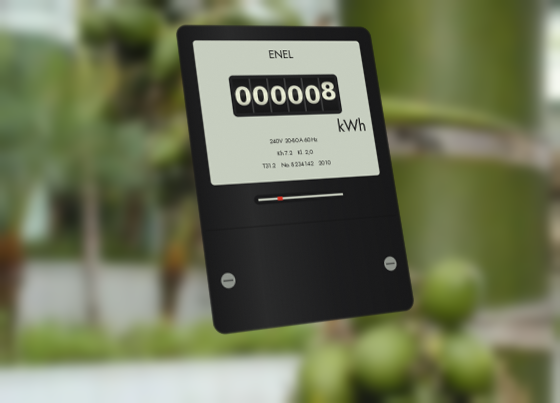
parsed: 8 kWh
